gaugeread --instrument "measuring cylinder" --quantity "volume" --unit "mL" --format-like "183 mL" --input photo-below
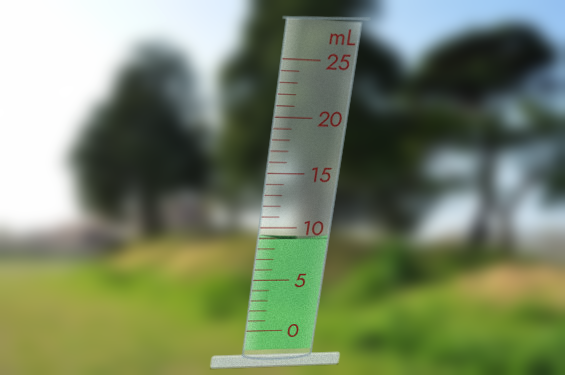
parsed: 9 mL
